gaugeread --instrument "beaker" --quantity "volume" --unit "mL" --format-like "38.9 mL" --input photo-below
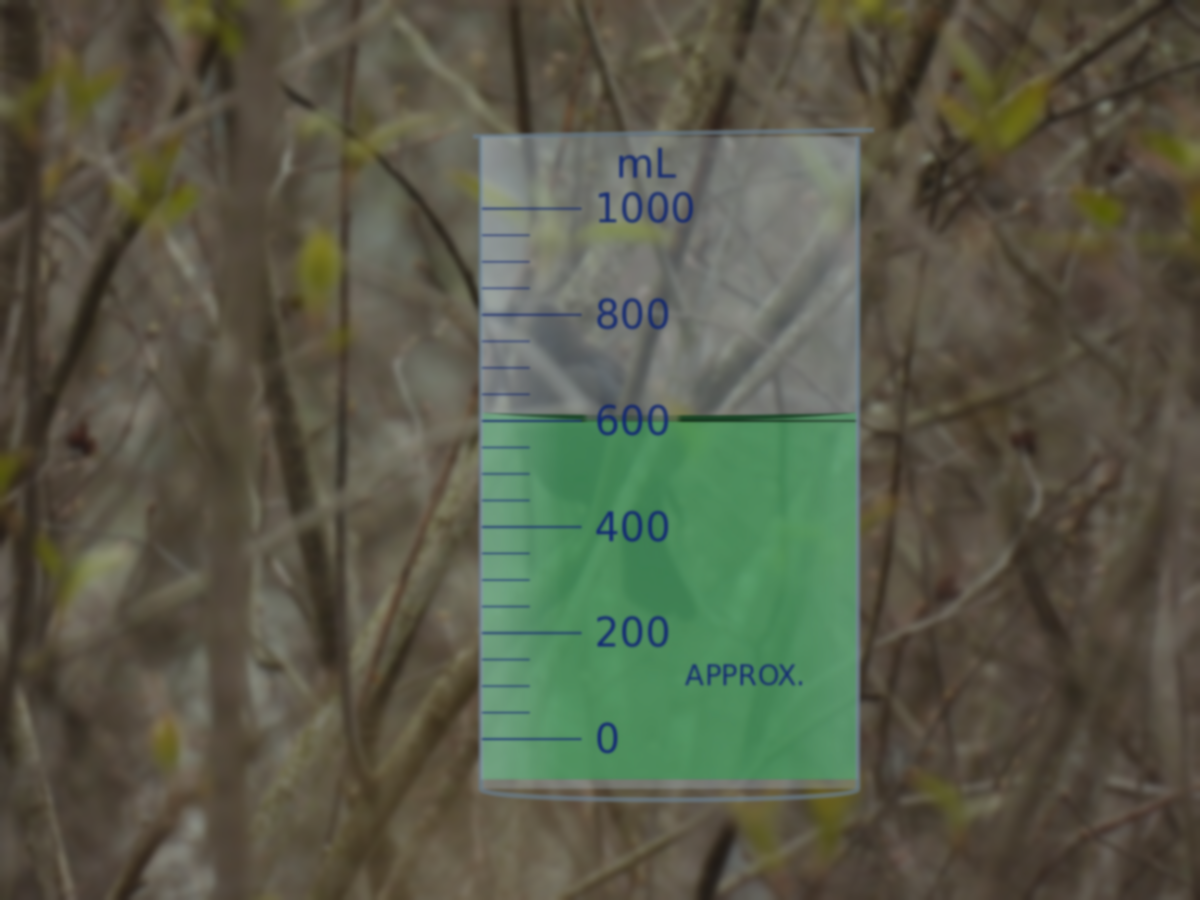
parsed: 600 mL
